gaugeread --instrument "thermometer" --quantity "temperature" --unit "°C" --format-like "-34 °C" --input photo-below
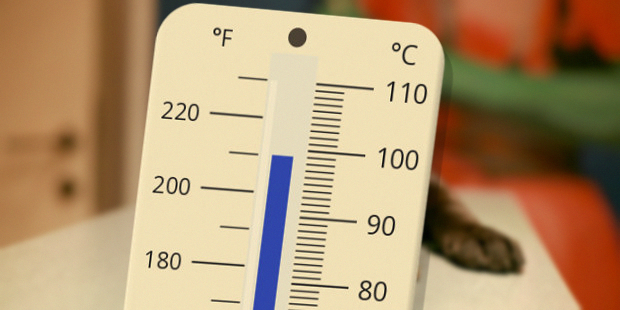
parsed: 99 °C
